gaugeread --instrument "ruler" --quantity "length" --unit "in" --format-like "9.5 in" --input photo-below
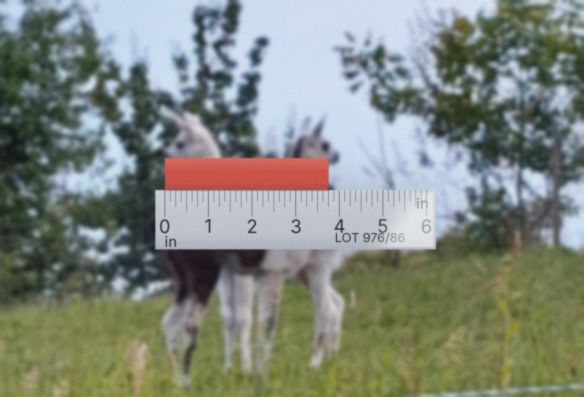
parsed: 3.75 in
